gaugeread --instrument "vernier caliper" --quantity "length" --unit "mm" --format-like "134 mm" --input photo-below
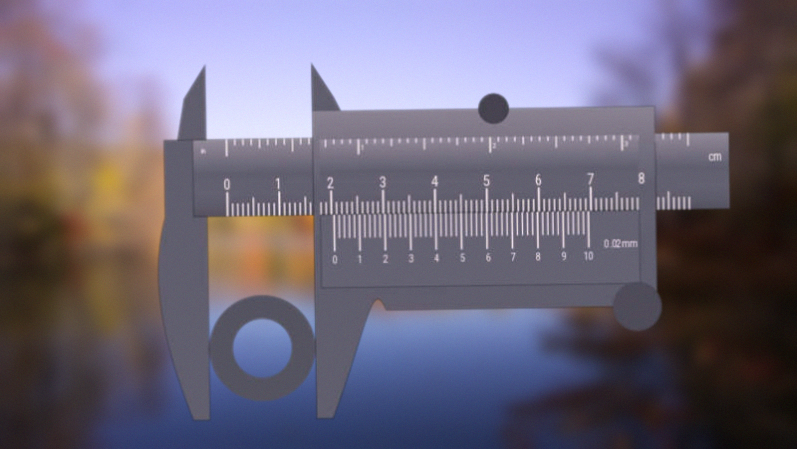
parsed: 20.5 mm
